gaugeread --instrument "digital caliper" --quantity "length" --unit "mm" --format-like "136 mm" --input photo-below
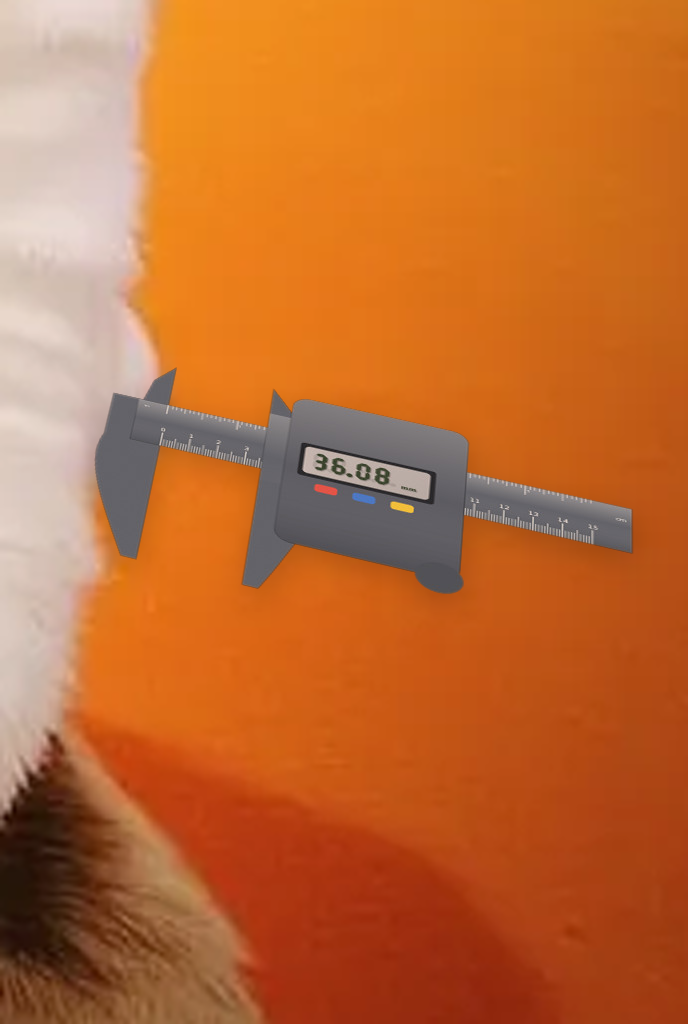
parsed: 36.08 mm
